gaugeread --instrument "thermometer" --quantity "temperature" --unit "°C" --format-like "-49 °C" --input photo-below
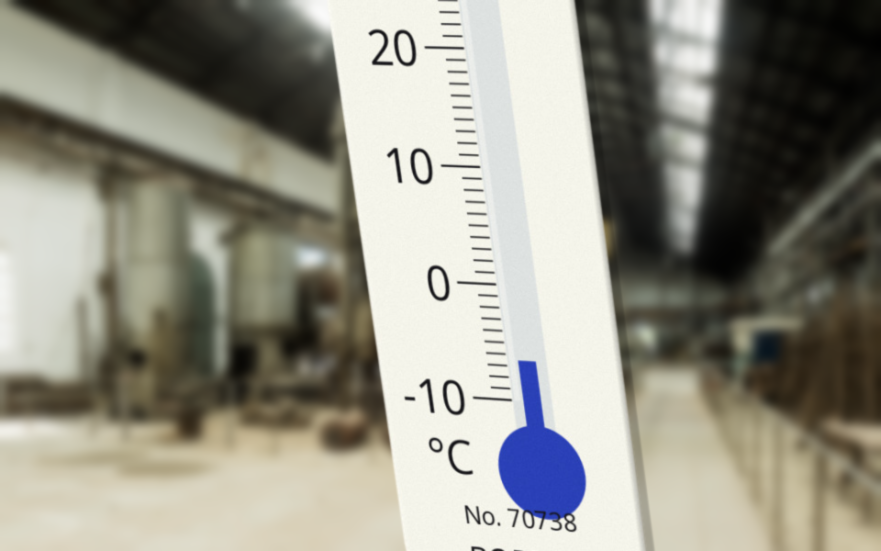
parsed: -6.5 °C
